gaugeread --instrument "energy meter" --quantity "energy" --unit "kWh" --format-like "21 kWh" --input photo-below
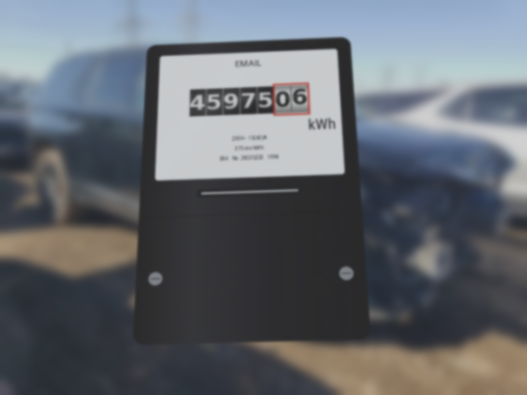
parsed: 45975.06 kWh
